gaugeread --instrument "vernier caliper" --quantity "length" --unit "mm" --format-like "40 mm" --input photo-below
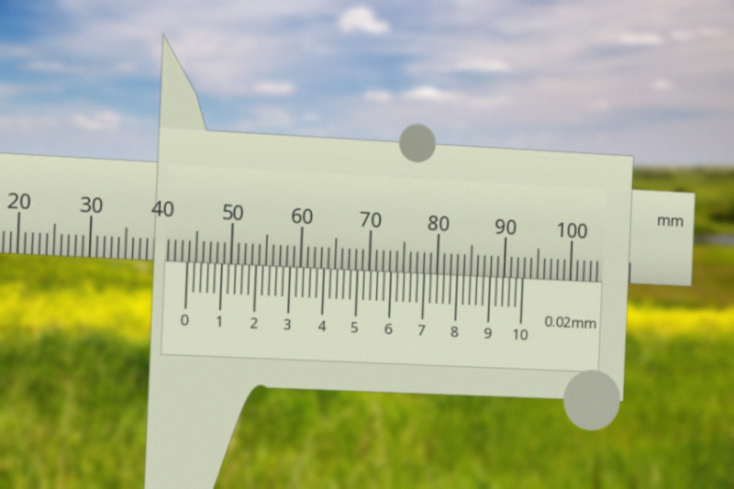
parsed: 43.8 mm
